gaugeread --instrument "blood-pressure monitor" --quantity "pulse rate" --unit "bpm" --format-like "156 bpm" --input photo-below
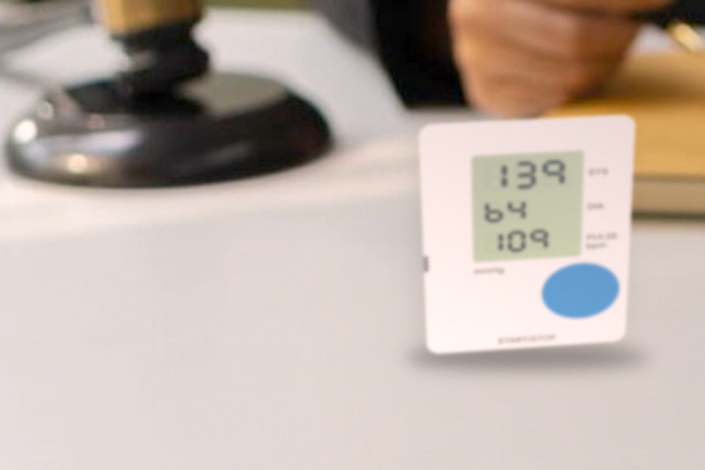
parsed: 109 bpm
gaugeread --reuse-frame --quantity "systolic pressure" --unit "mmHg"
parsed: 139 mmHg
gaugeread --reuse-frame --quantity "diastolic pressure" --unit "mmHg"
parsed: 64 mmHg
